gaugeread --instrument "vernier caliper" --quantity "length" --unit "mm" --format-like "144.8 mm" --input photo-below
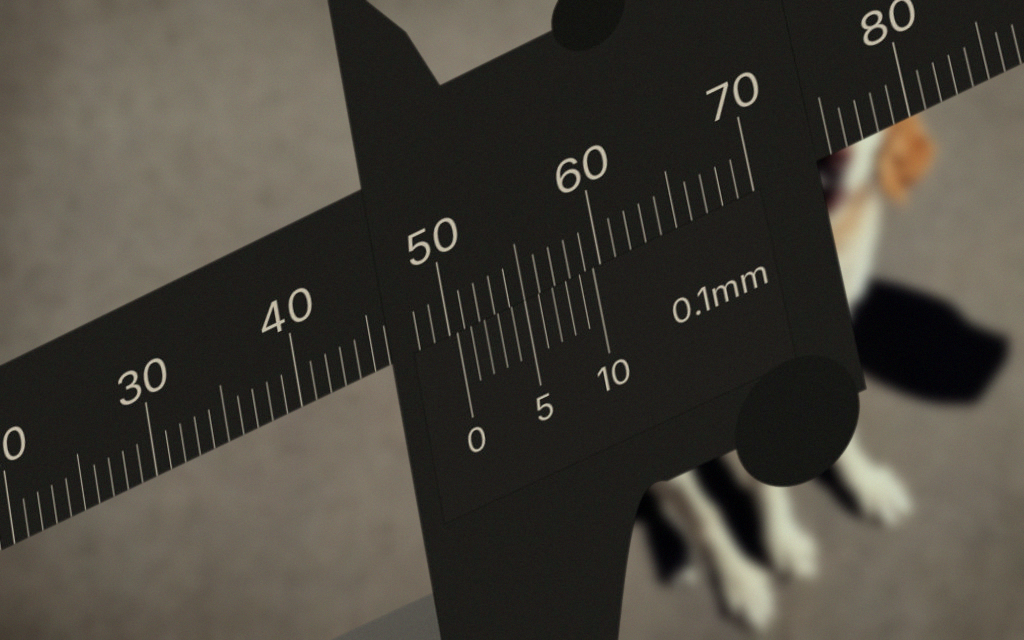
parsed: 50.5 mm
